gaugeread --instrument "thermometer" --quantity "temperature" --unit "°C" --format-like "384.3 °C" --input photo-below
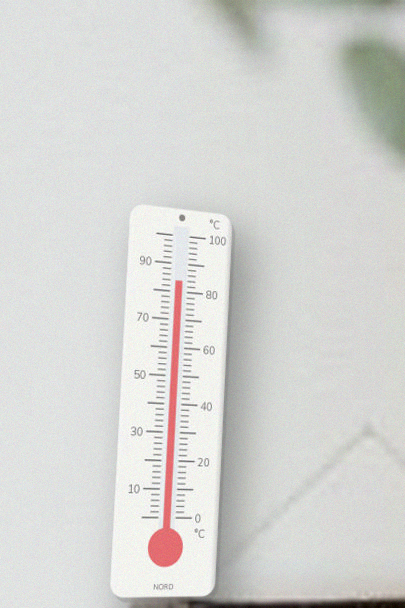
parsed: 84 °C
